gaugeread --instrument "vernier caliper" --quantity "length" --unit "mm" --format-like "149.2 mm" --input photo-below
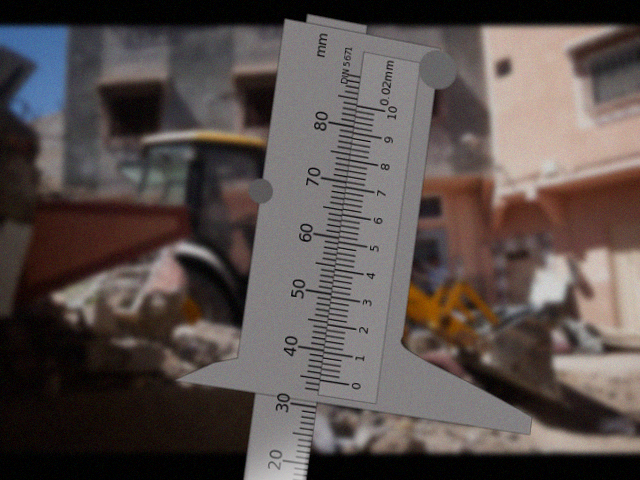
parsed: 34.8 mm
